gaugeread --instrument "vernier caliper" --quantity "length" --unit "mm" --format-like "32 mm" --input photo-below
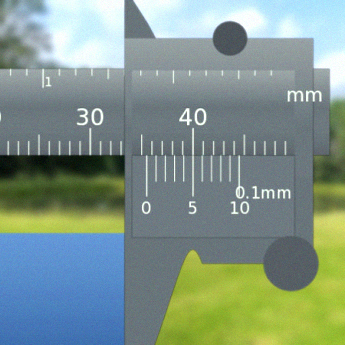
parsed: 35.5 mm
